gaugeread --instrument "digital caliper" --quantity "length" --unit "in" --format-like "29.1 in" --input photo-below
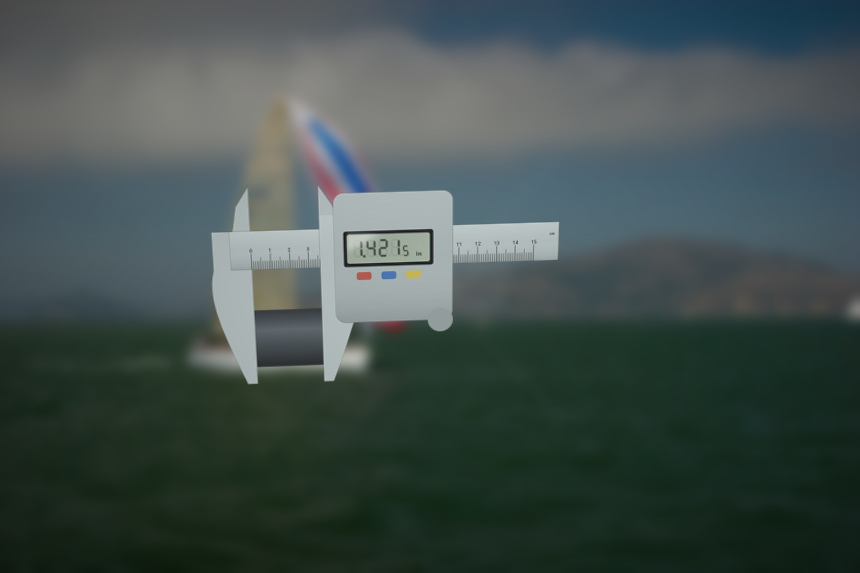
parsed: 1.4215 in
